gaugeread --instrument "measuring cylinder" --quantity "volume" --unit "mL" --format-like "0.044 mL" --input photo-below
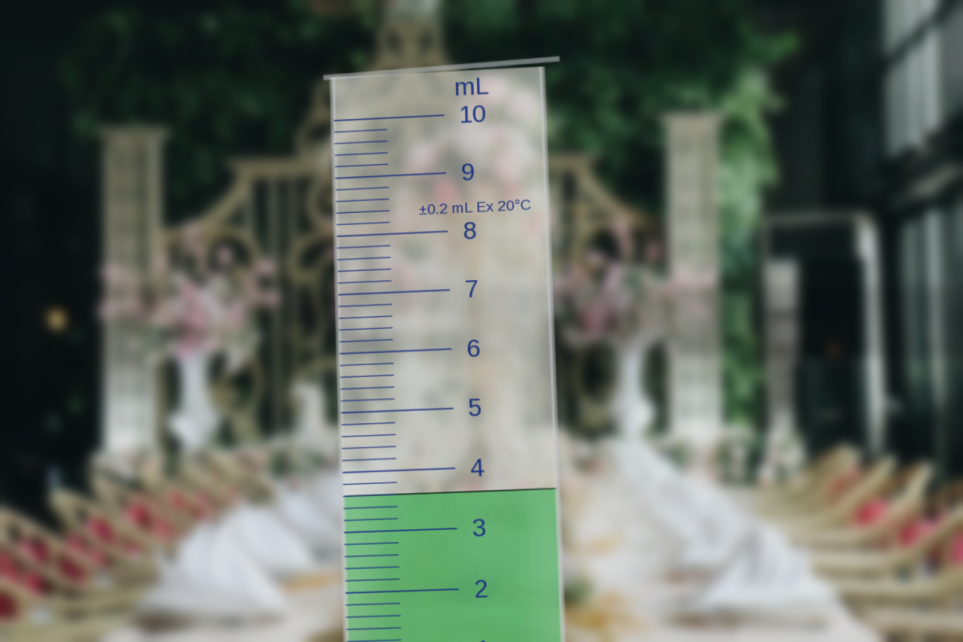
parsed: 3.6 mL
